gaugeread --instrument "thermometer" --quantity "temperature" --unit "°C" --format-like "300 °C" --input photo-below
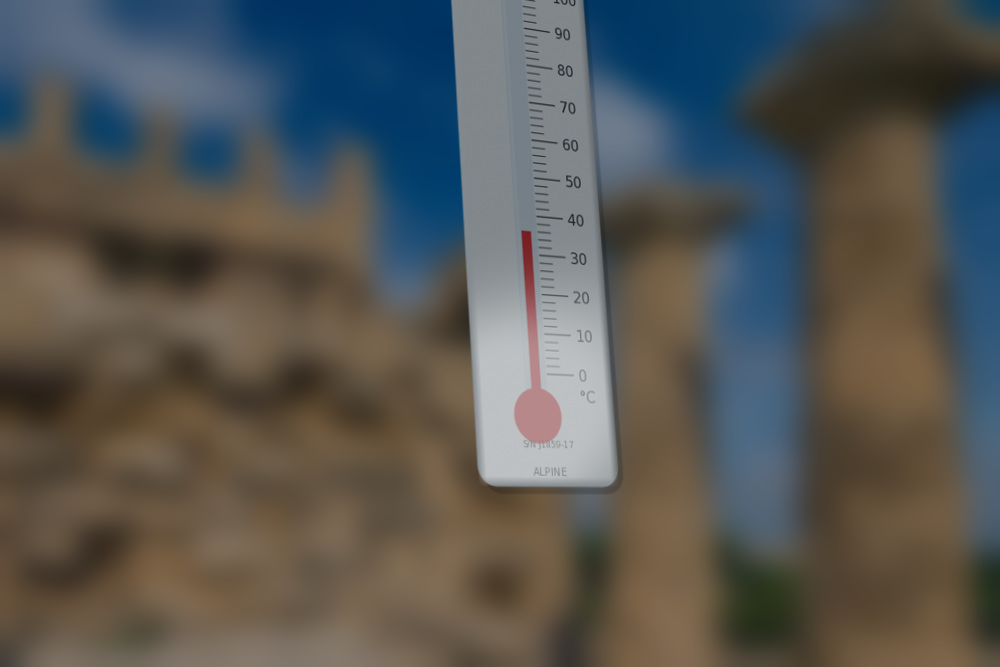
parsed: 36 °C
